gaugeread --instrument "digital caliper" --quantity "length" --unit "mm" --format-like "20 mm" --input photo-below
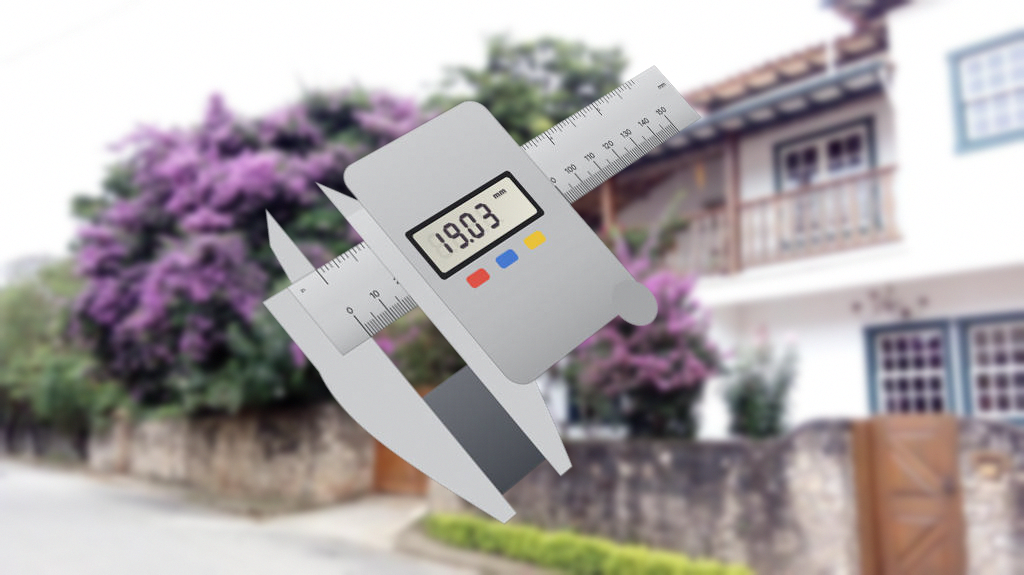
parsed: 19.03 mm
